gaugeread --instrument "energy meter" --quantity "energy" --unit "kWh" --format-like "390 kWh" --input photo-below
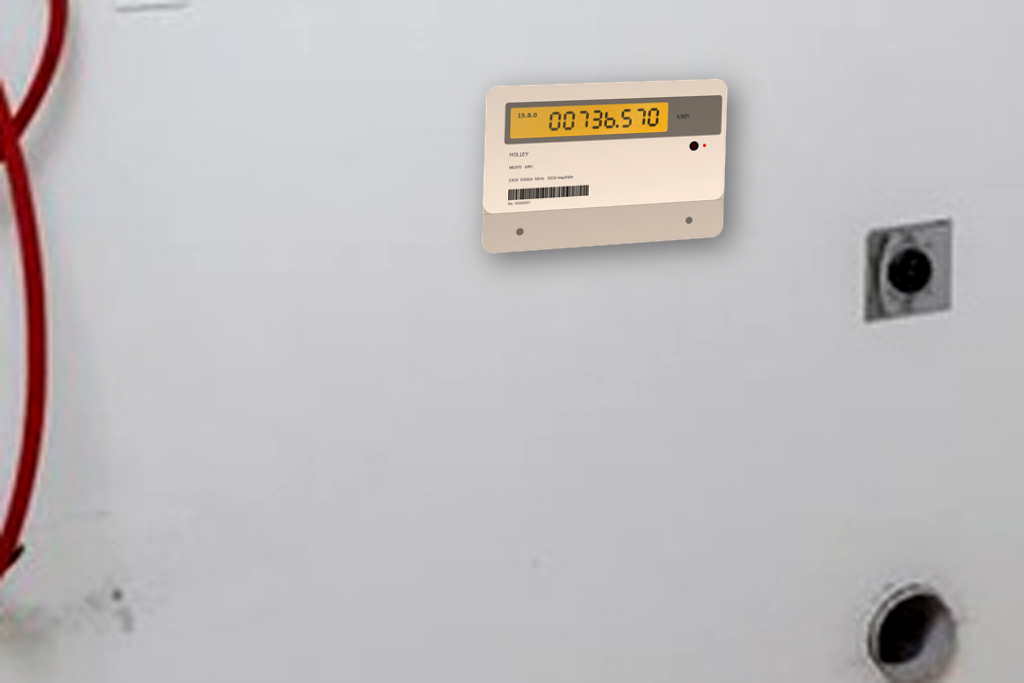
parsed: 736.570 kWh
